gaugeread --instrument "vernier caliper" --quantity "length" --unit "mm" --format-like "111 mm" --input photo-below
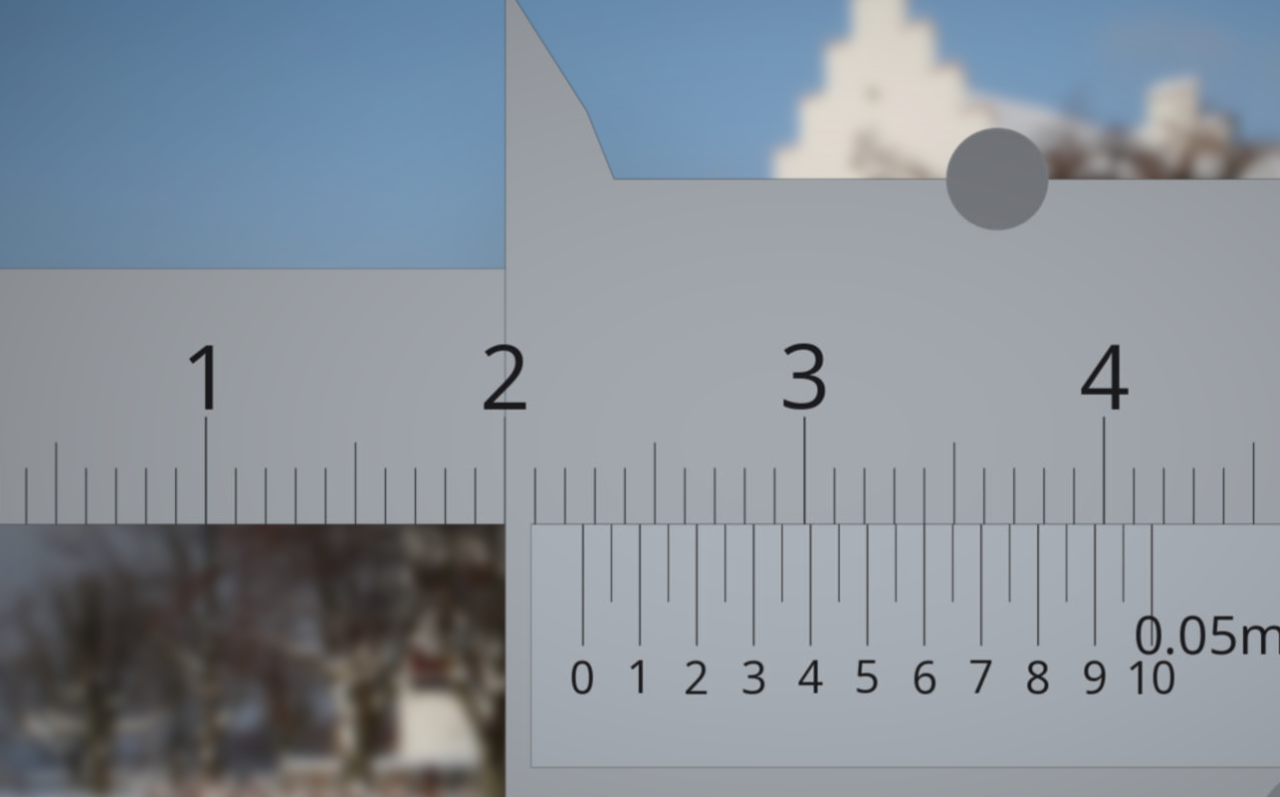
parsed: 22.60 mm
